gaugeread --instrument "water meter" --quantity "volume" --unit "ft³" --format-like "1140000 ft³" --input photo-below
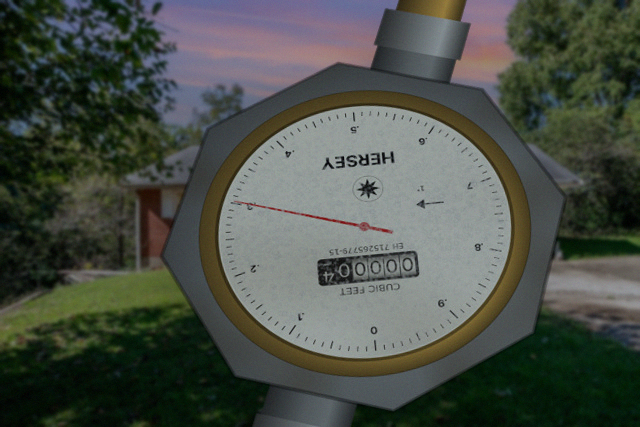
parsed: 4.30 ft³
